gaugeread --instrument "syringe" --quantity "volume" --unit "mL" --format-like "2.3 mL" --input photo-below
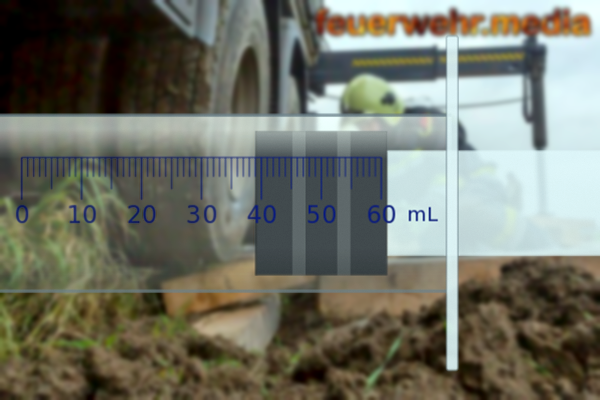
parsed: 39 mL
